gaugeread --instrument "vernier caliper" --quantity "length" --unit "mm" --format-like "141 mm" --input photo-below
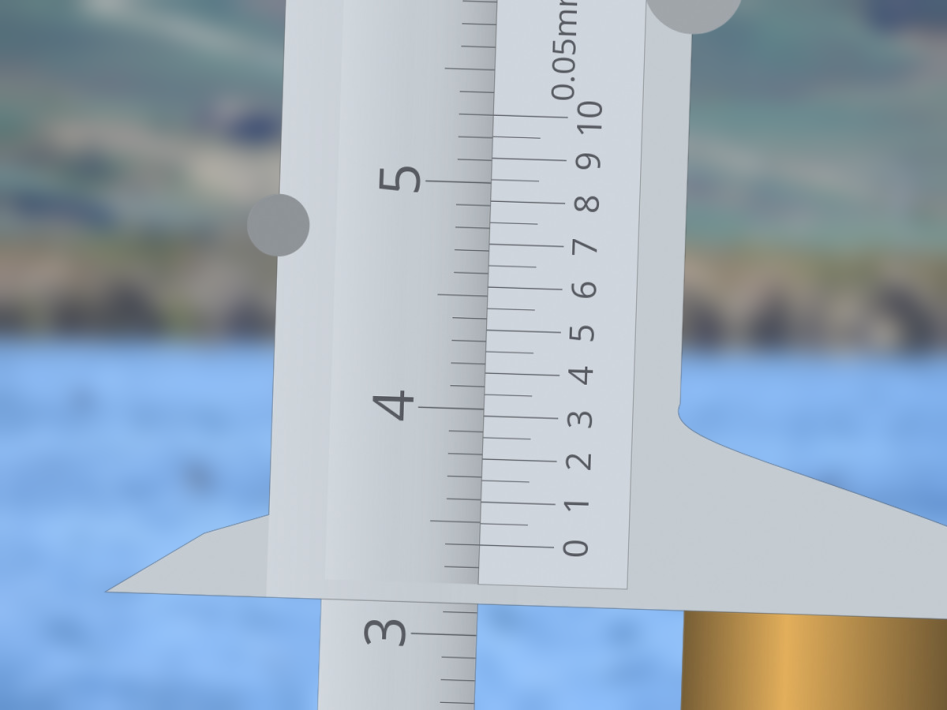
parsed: 34.00 mm
